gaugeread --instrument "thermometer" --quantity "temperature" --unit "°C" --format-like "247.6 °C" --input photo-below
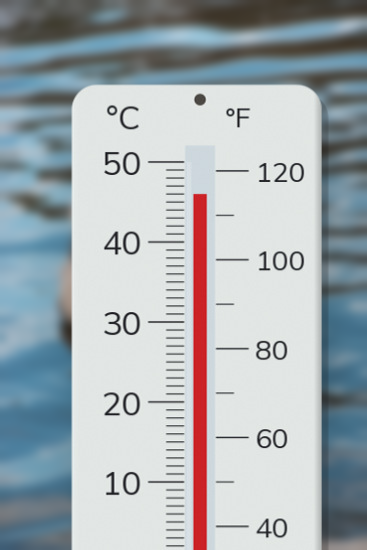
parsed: 46 °C
